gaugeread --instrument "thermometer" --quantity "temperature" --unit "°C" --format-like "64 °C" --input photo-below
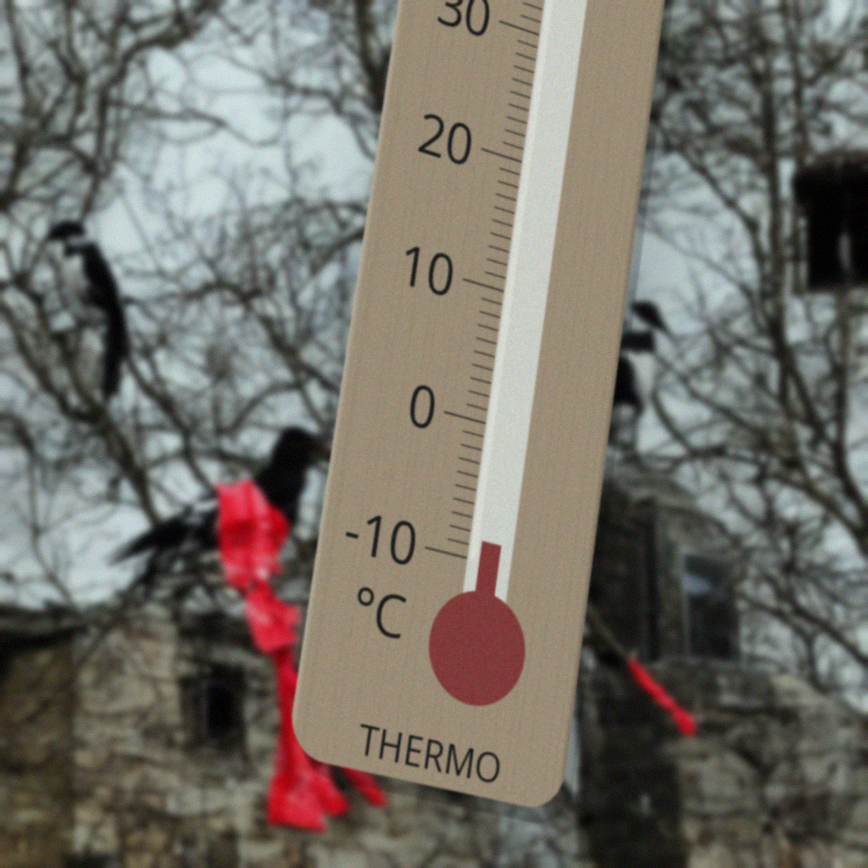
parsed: -8.5 °C
